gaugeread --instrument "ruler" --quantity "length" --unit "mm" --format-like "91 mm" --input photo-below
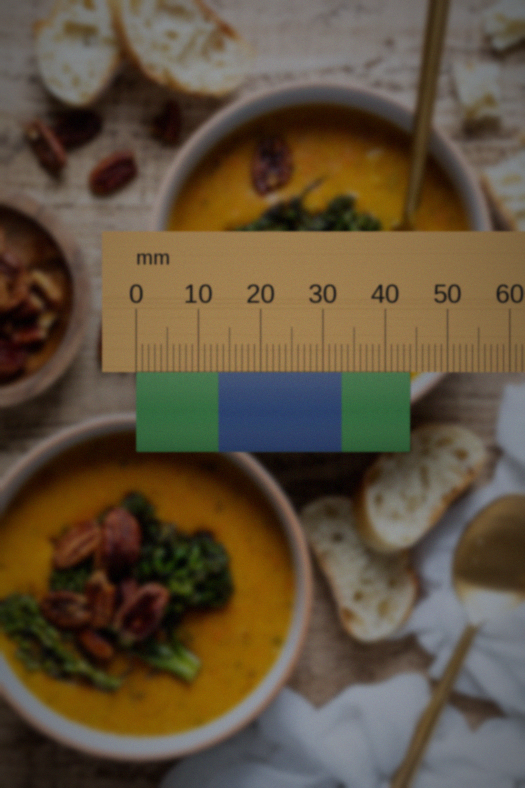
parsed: 44 mm
